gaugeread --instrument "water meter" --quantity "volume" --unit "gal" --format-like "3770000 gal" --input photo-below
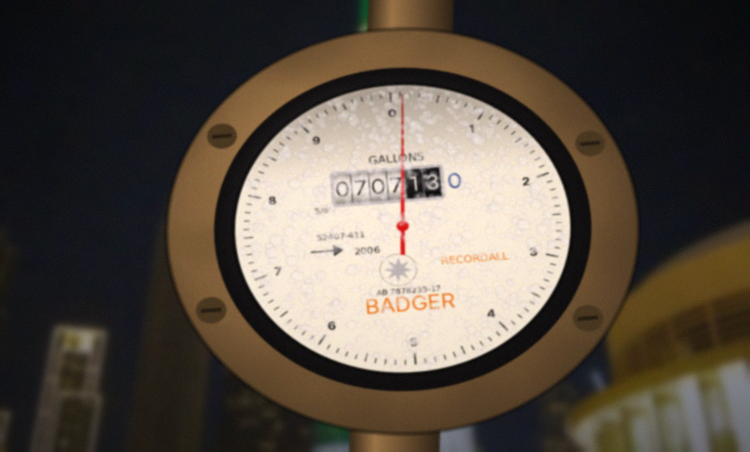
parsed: 707130.1 gal
